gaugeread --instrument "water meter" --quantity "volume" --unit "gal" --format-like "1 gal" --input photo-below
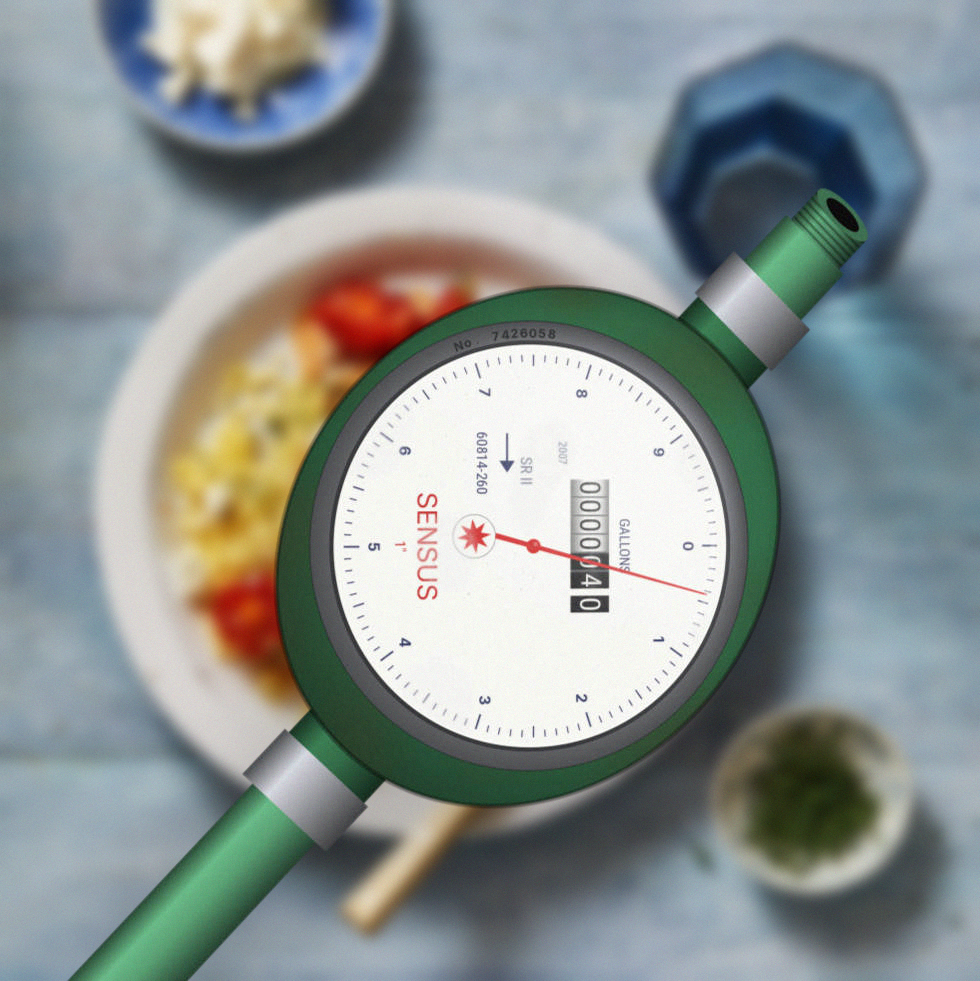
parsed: 40.4 gal
